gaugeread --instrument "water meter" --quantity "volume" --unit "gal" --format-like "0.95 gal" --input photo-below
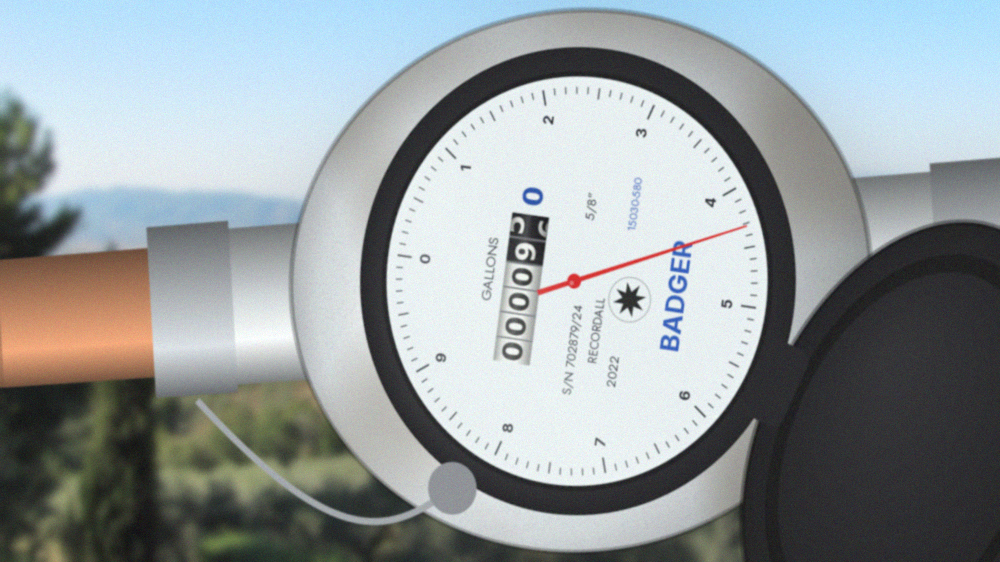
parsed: 954.3 gal
